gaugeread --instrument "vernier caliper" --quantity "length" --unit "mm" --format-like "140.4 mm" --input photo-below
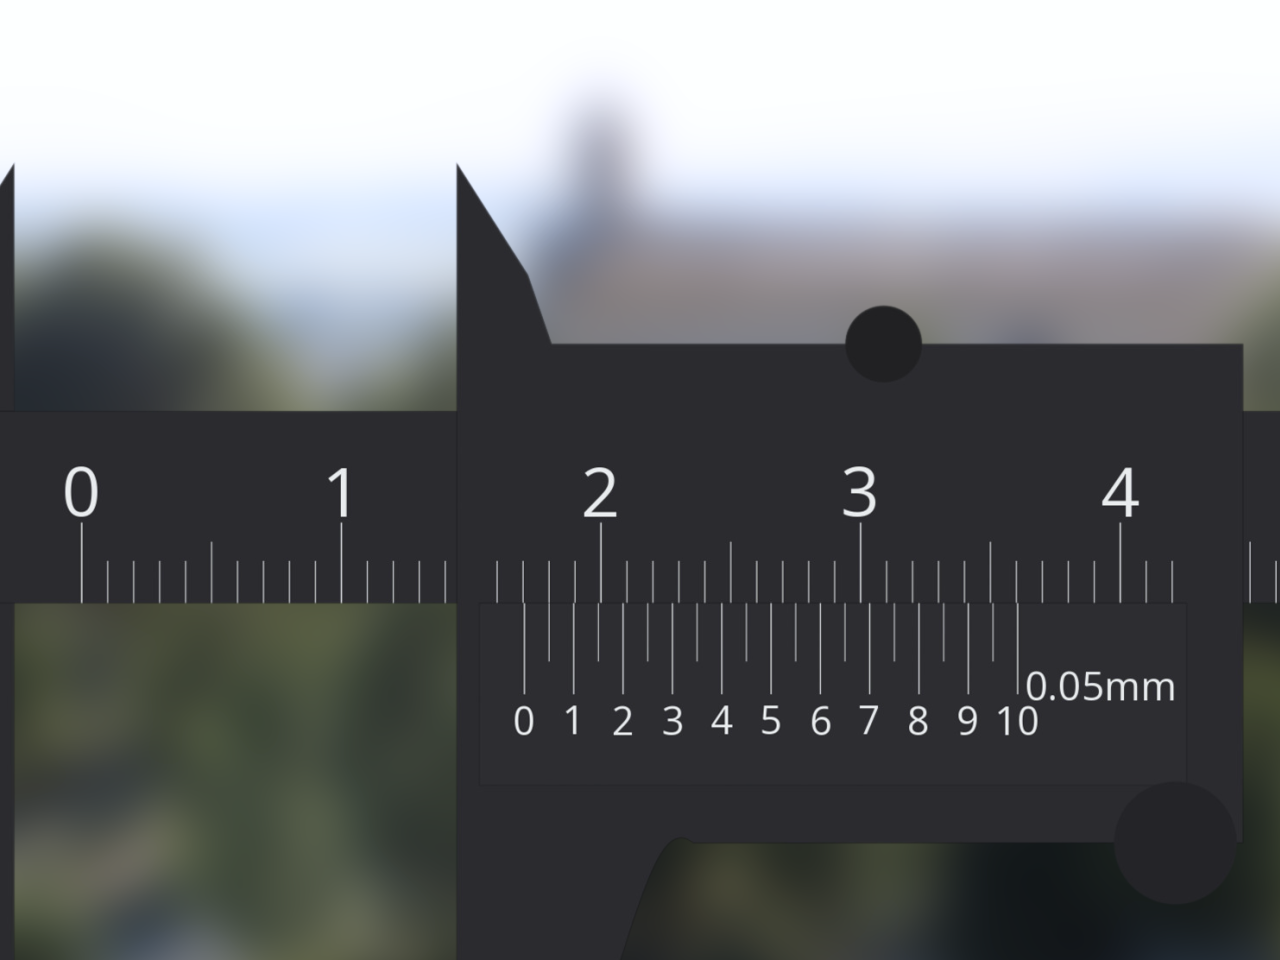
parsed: 17.05 mm
